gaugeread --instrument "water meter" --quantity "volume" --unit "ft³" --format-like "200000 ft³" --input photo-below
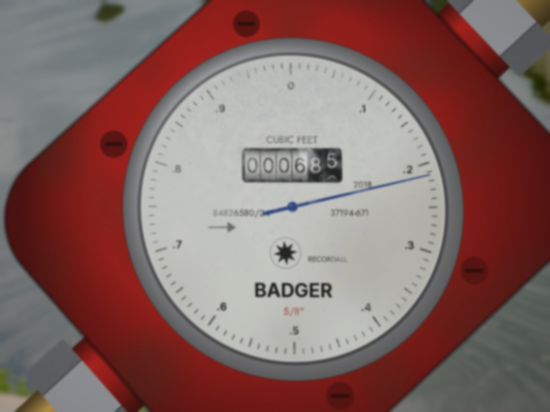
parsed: 685.21 ft³
